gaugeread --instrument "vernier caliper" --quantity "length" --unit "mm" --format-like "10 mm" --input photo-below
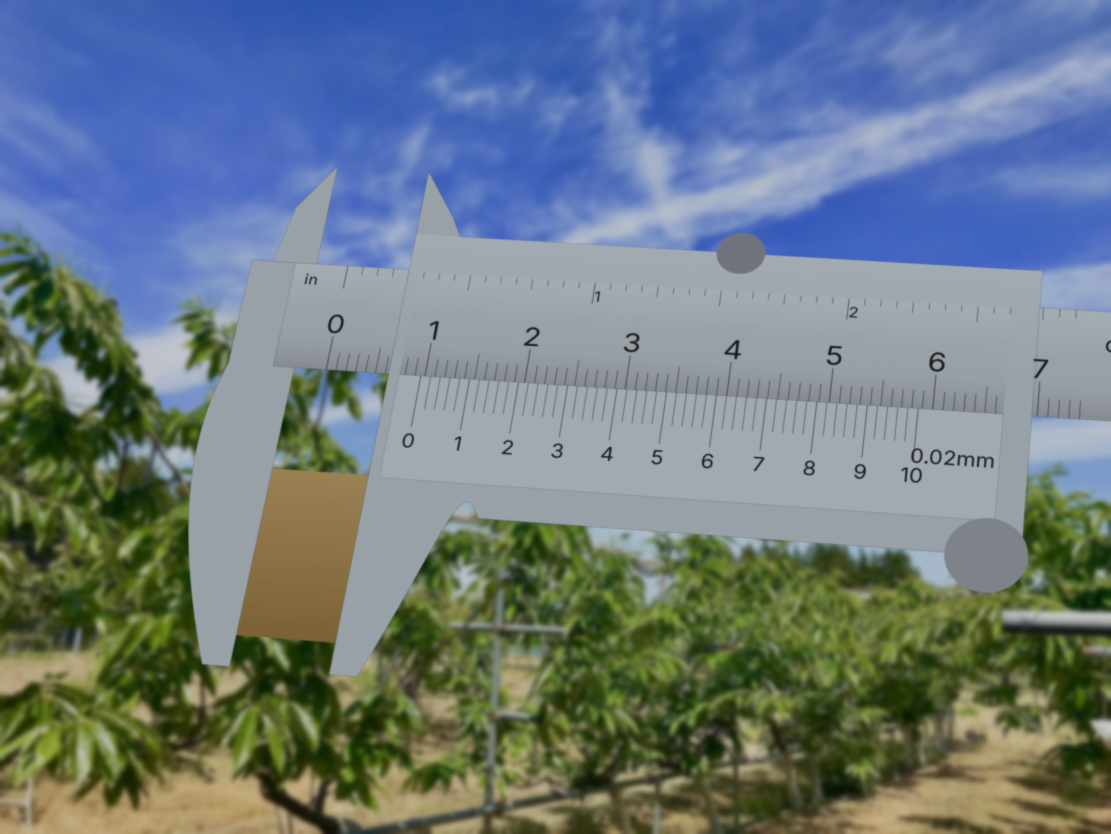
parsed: 9.6 mm
